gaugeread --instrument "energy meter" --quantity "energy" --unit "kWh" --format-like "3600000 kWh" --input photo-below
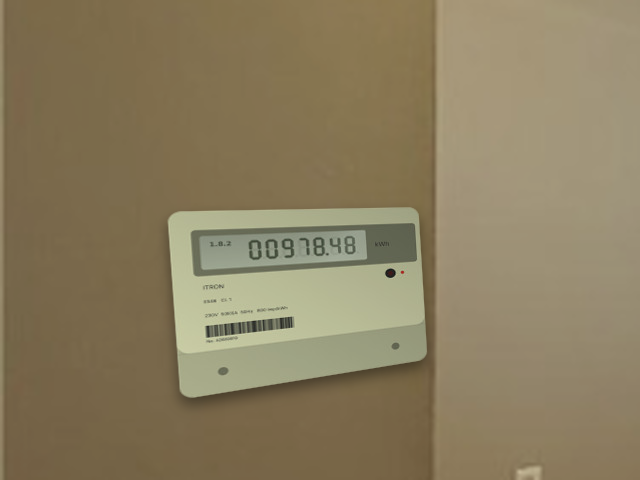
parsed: 978.48 kWh
